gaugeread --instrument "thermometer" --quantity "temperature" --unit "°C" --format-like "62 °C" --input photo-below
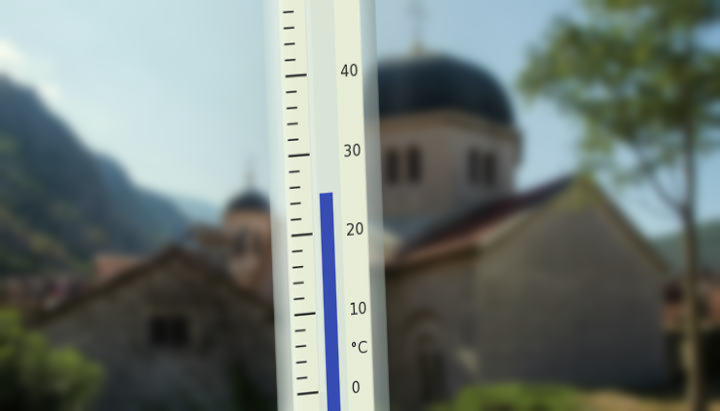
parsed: 25 °C
